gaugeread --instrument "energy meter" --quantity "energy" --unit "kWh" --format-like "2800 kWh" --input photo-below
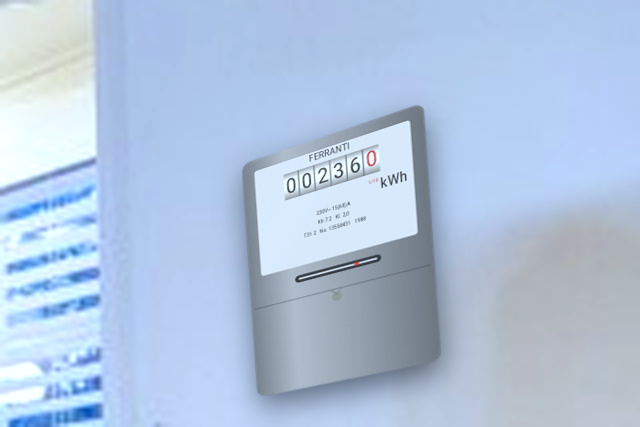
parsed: 236.0 kWh
